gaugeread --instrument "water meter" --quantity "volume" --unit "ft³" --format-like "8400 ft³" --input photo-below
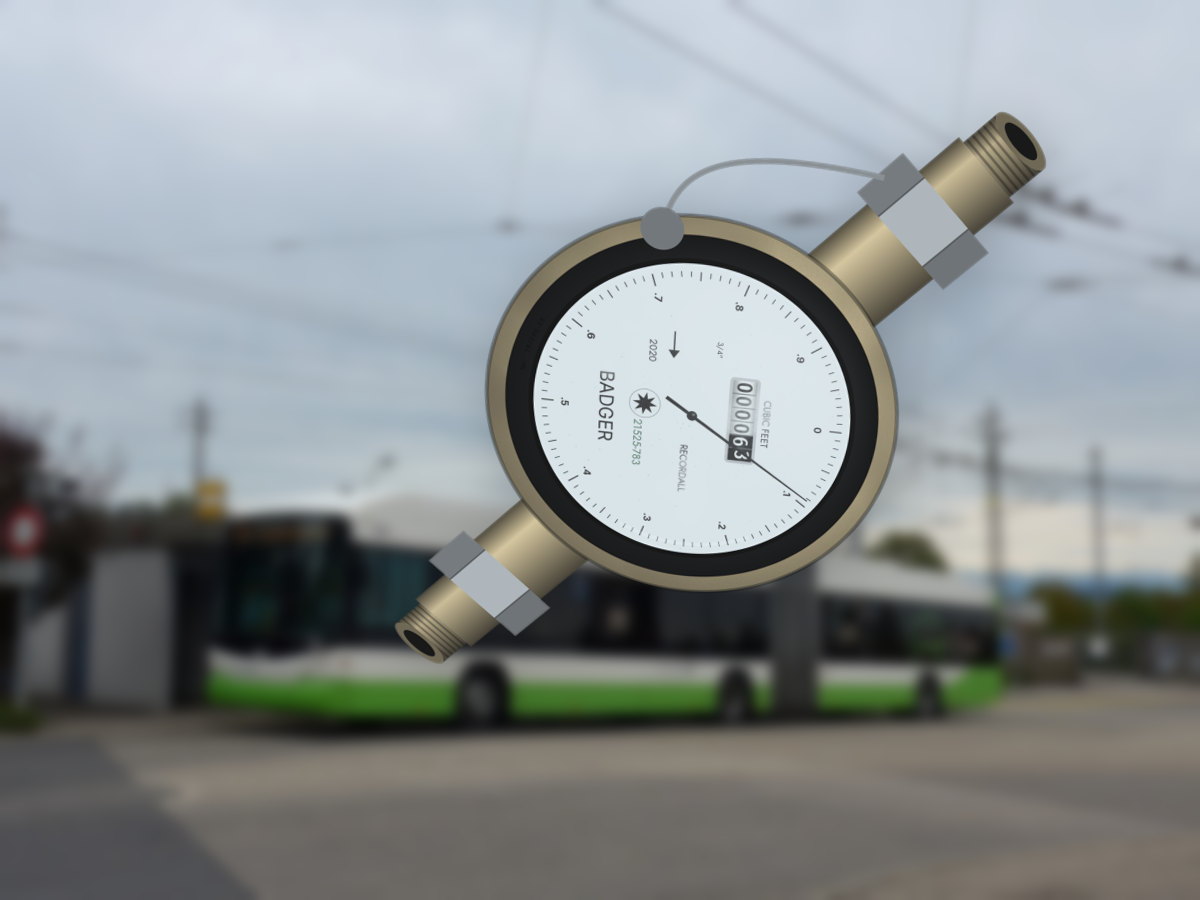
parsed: 63.09 ft³
